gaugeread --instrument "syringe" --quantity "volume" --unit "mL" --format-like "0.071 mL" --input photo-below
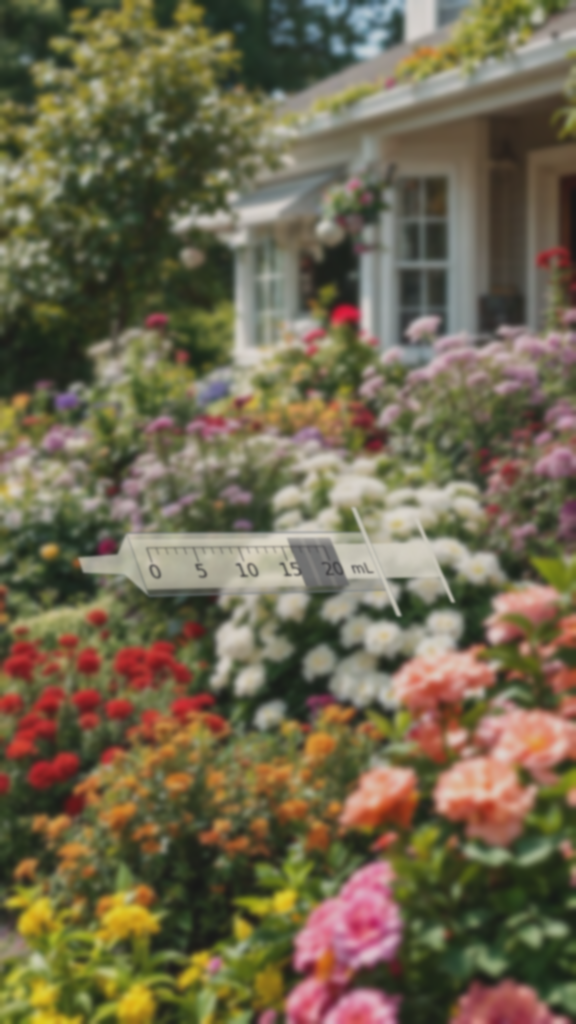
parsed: 16 mL
